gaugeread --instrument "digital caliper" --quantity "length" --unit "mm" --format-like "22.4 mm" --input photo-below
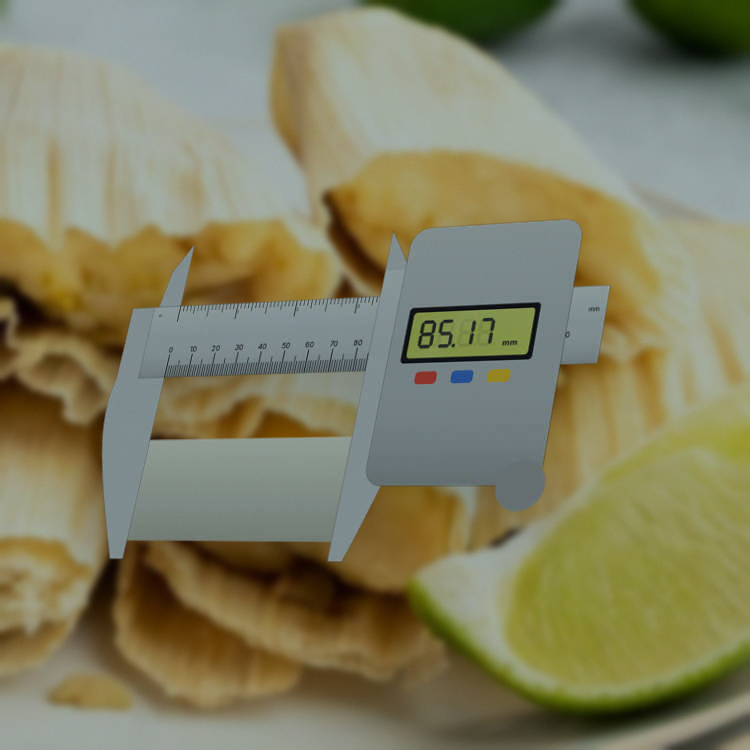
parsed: 85.17 mm
